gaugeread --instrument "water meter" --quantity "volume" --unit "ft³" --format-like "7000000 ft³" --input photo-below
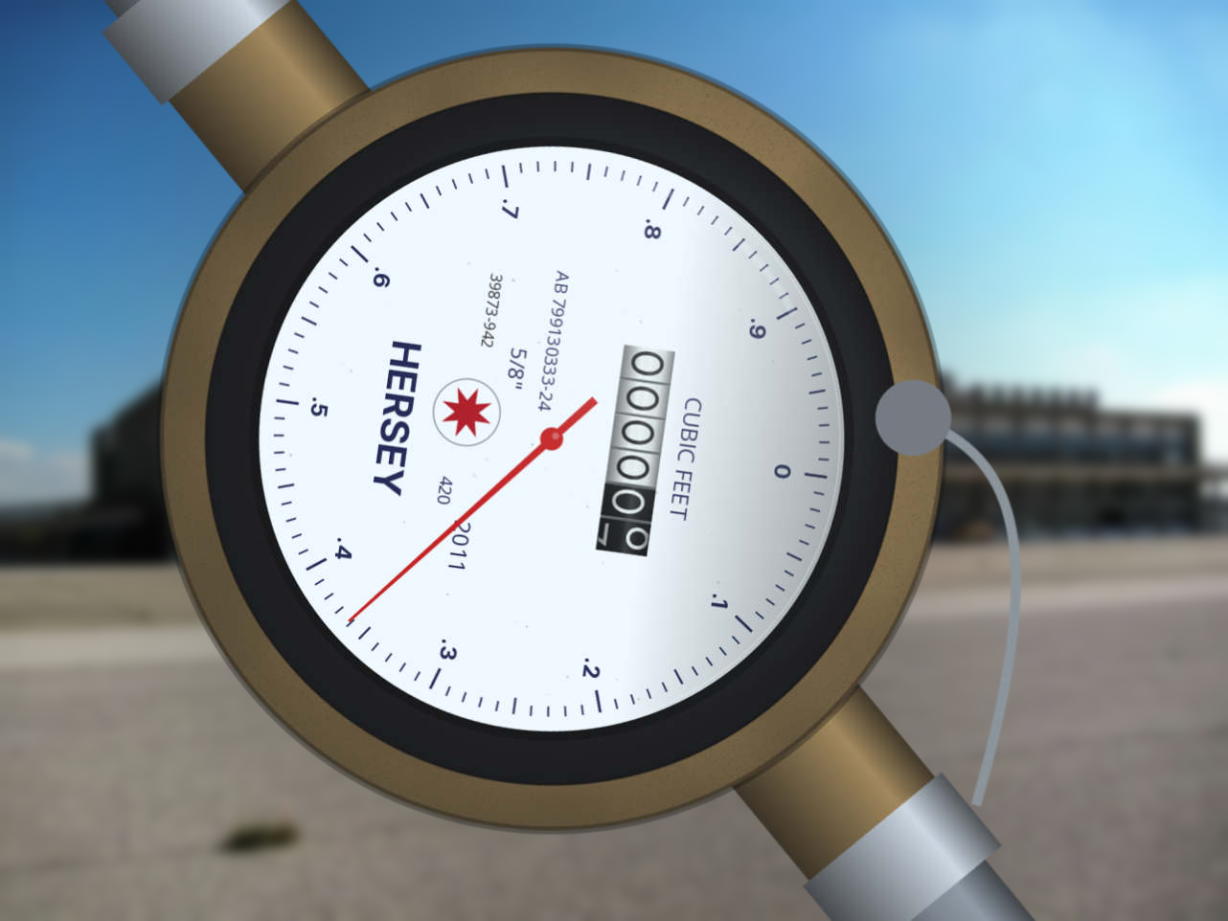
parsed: 6.36 ft³
